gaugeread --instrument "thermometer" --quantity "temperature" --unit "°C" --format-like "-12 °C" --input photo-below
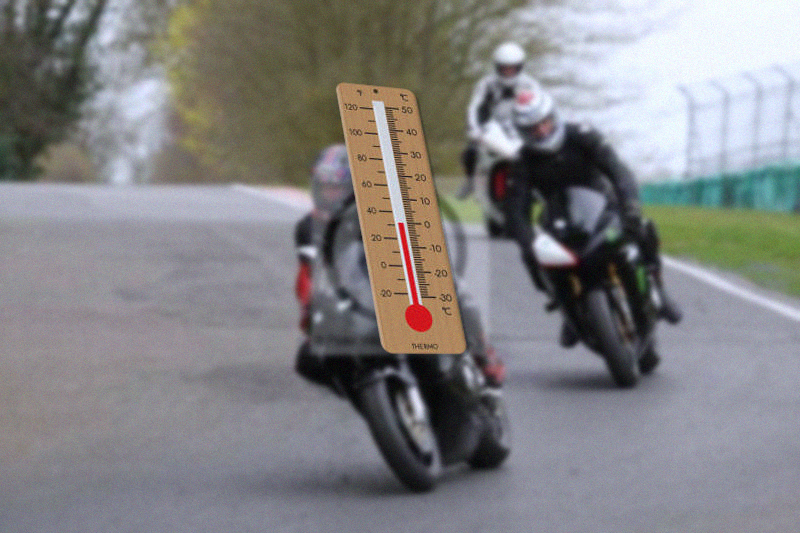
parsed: 0 °C
